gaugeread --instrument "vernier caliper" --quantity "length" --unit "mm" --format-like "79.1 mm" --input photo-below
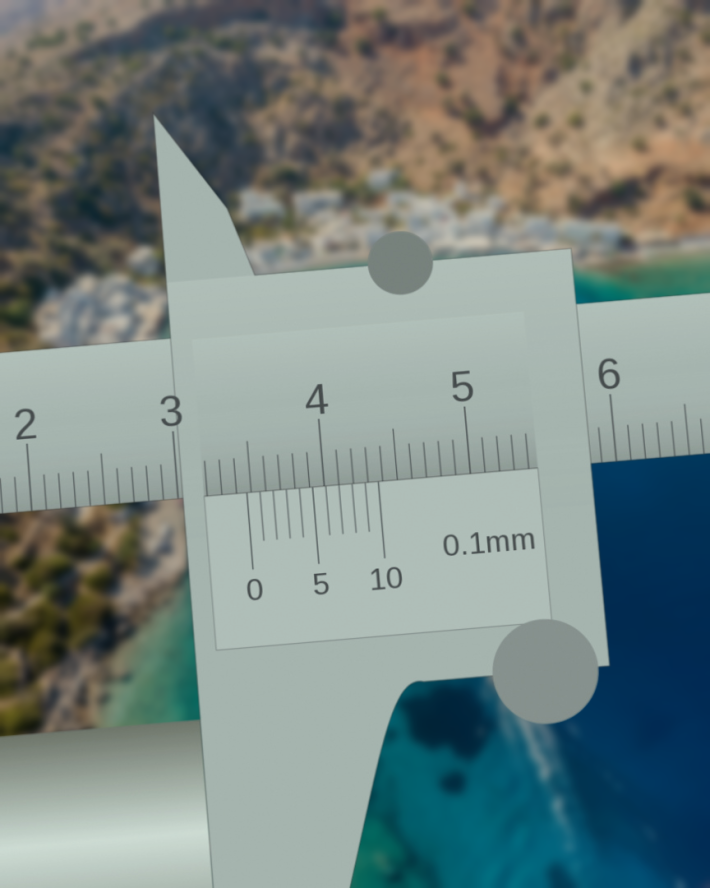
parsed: 34.7 mm
